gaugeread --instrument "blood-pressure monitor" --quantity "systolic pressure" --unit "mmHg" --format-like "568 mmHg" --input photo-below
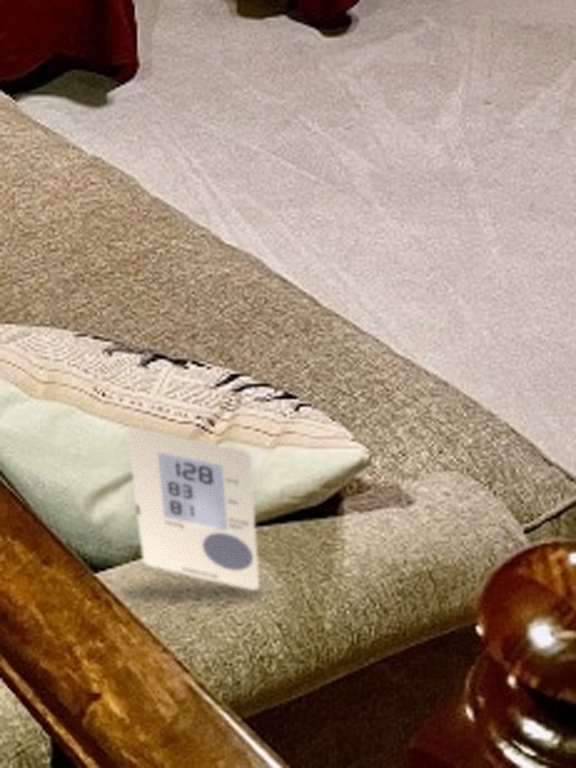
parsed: 128 mmHg
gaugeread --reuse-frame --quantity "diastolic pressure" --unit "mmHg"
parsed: 83 mmHg
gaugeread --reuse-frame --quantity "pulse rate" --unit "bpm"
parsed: 81 bpm
